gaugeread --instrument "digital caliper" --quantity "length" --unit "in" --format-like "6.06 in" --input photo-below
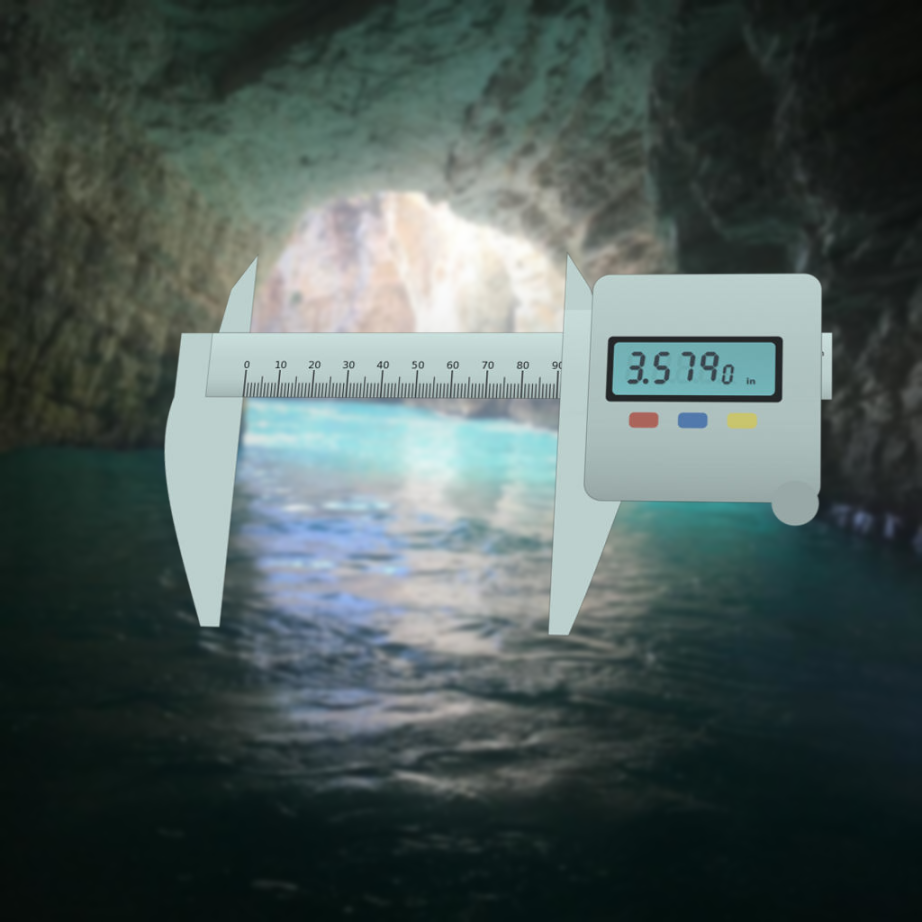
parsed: 3.5790 in
